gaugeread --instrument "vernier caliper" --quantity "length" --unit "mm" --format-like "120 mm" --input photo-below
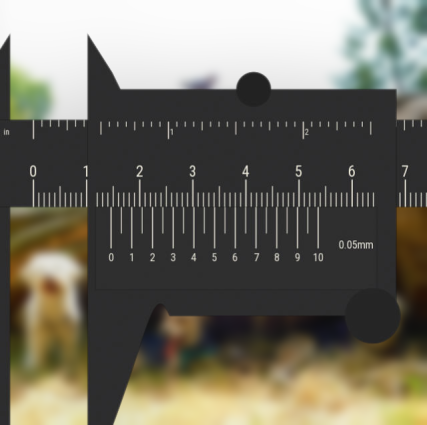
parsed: 14.6 mm
